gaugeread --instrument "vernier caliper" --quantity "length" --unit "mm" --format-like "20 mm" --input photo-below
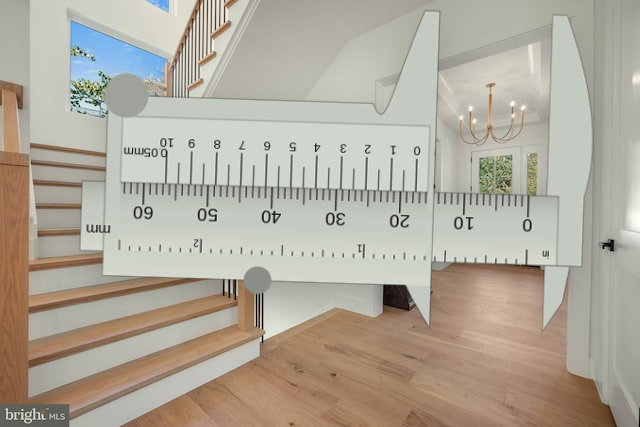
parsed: 17.6 mm
